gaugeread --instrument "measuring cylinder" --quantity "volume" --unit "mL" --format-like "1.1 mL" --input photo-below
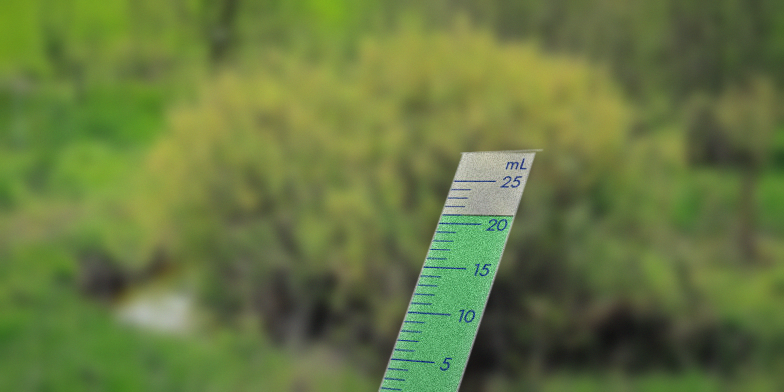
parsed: 21 mL
